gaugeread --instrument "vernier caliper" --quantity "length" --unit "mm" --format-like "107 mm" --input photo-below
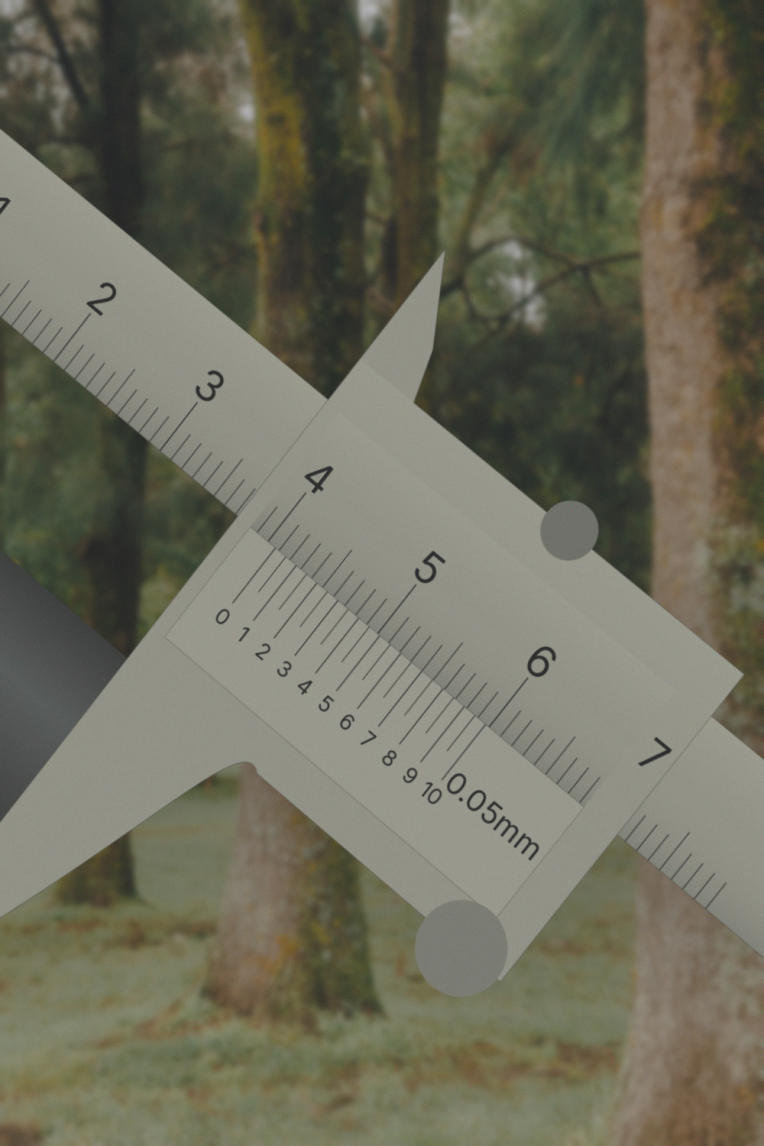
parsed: 40.7 mm
